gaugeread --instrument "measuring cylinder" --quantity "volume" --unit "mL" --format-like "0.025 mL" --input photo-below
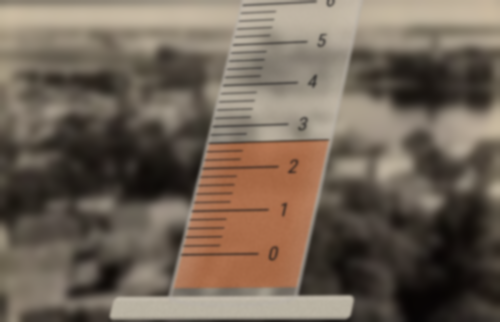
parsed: 2.6 mL
